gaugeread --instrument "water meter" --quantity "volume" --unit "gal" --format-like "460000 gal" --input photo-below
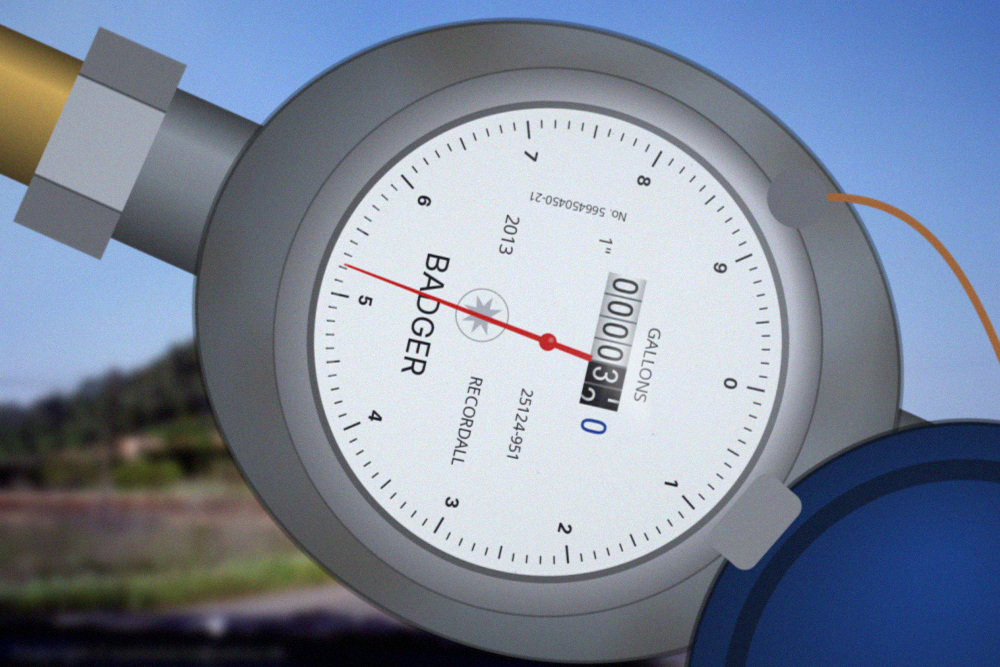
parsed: 315.2 gal
